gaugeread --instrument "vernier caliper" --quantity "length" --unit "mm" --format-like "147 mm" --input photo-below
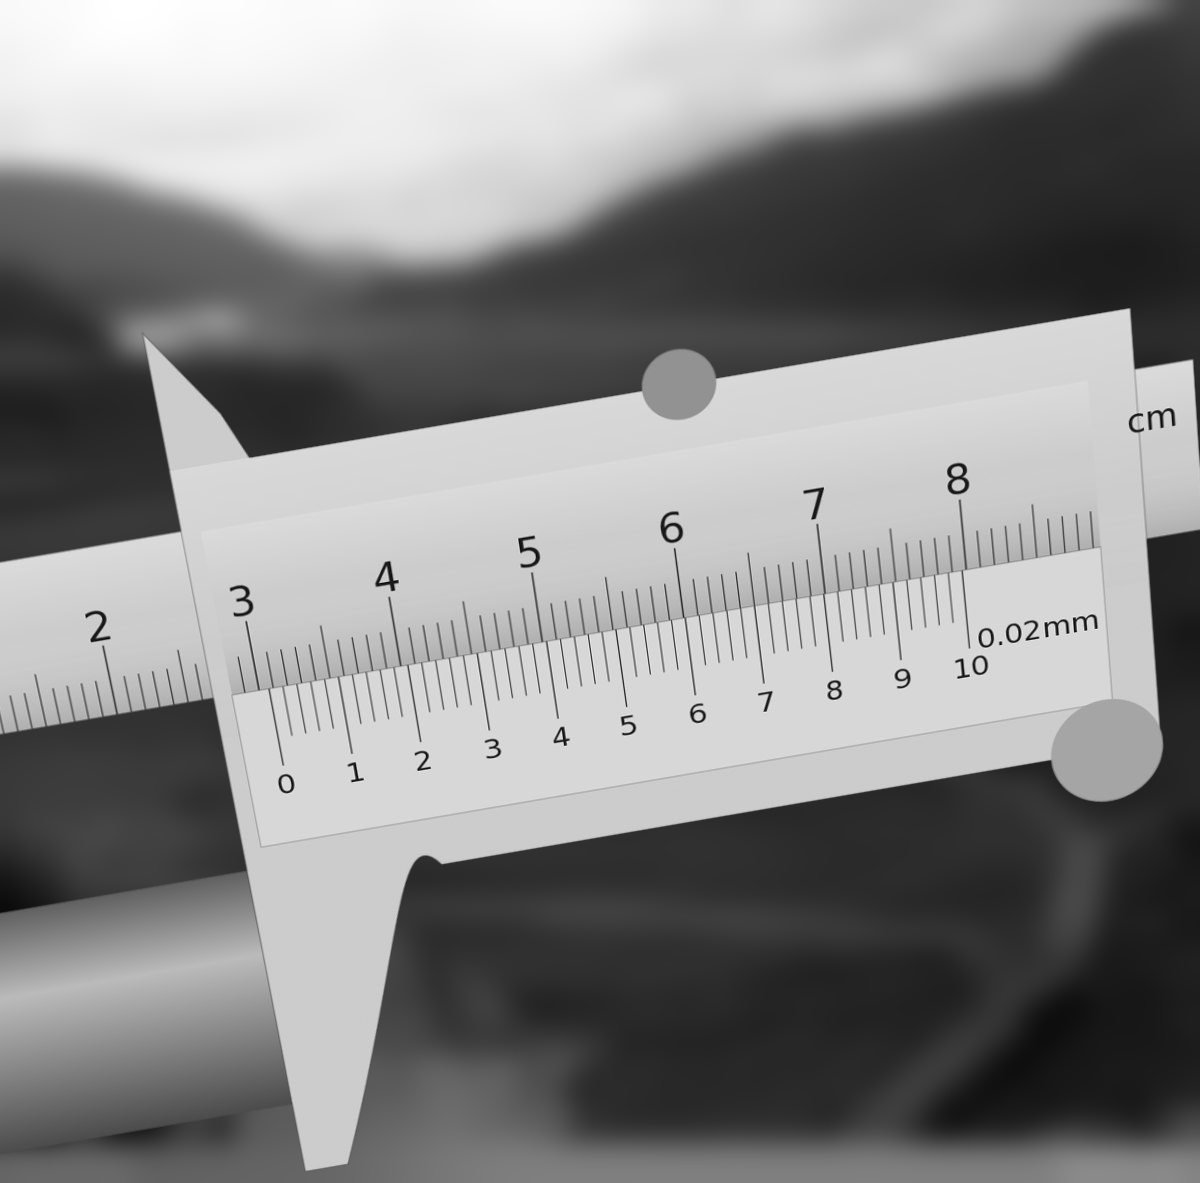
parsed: 30.7 mm
